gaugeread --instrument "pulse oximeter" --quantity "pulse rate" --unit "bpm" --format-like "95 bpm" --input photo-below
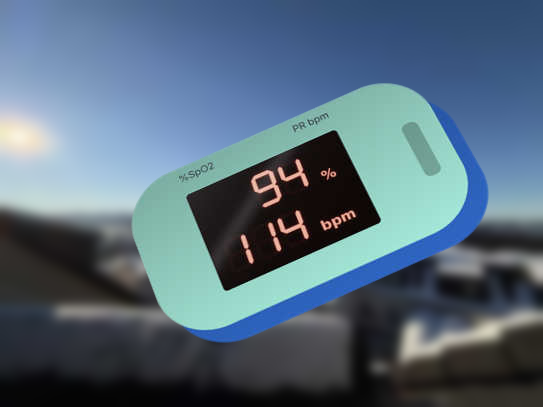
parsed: 114 bpm
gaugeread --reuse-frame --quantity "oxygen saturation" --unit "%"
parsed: 94 %
